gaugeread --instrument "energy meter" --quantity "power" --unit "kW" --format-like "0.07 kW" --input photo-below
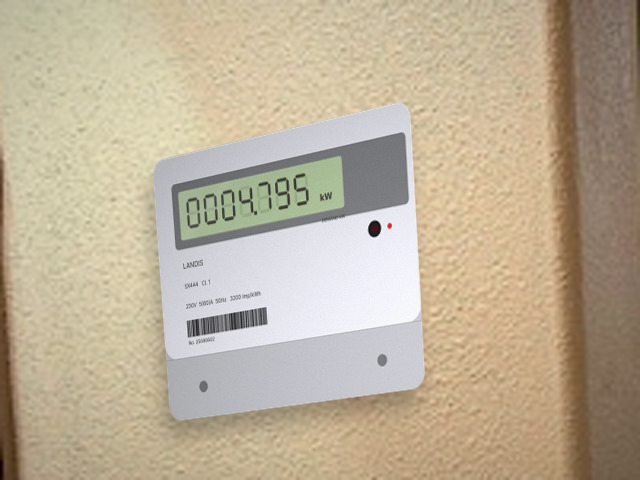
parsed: 4.795 kW
